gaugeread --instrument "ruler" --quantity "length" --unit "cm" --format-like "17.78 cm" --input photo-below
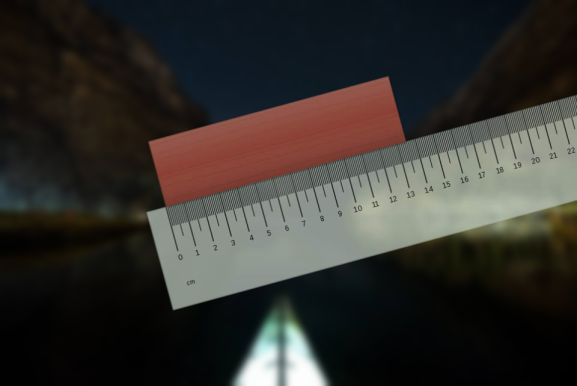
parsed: 13.5 cm
